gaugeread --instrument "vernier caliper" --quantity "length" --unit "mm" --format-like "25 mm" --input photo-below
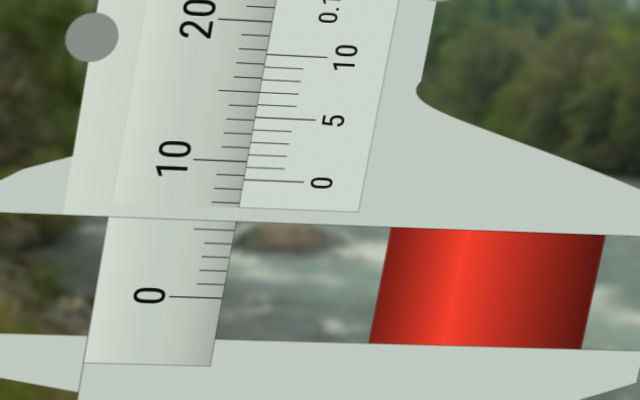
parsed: 8.7 mm
